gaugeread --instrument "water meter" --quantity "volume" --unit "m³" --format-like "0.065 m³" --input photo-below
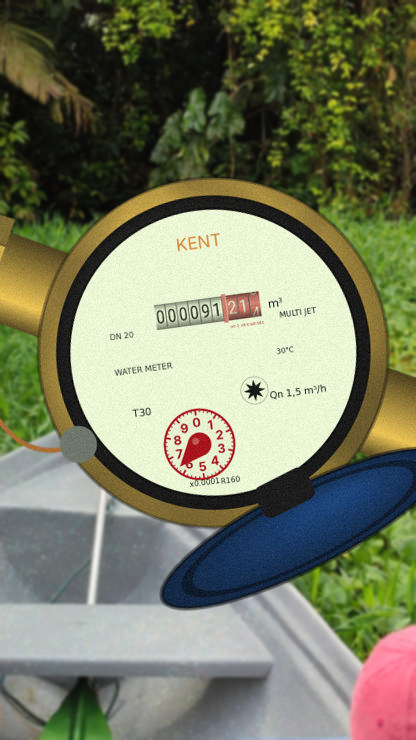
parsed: 91.2136 m³
